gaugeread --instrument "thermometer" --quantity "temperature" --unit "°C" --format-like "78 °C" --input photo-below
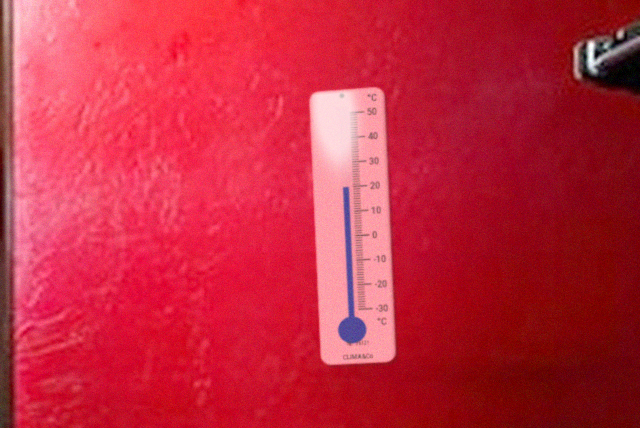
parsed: 20 °C
